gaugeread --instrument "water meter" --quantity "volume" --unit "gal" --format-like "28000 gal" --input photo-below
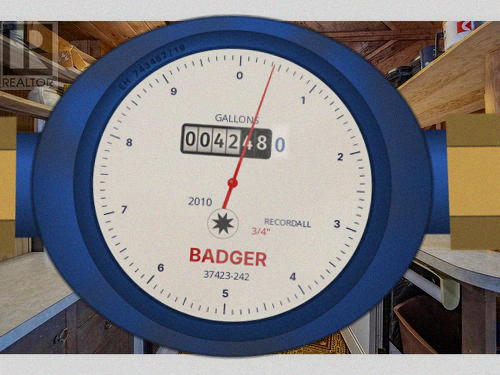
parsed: 42480.4 gal
